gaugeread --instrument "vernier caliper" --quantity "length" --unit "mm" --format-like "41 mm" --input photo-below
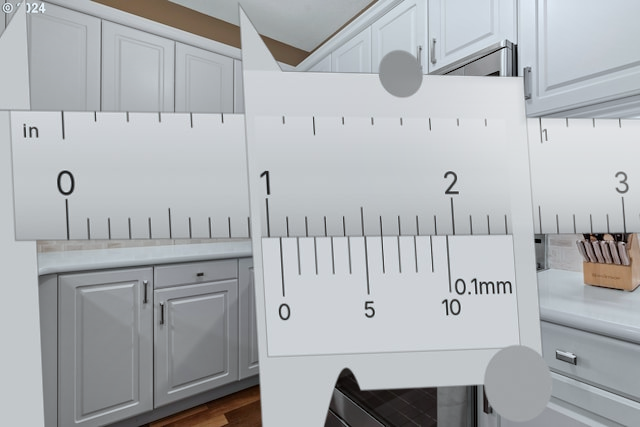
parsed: 10.6 mm
